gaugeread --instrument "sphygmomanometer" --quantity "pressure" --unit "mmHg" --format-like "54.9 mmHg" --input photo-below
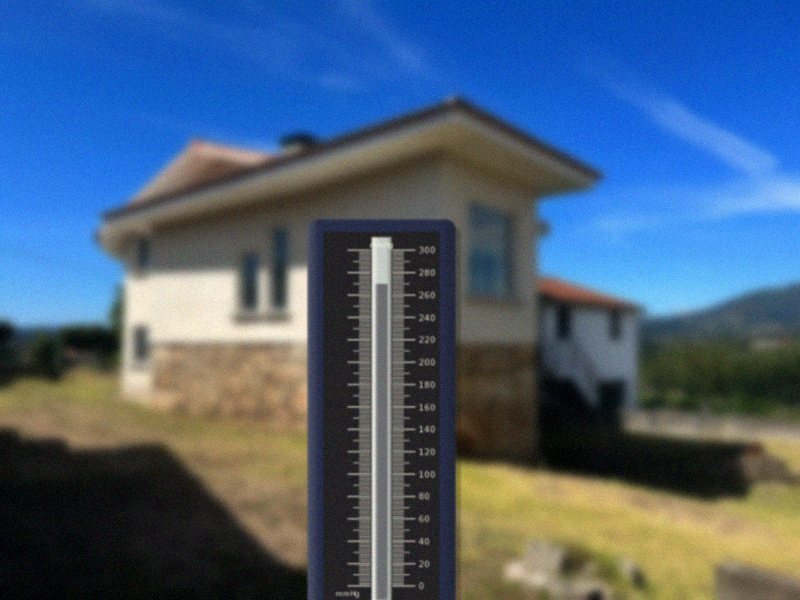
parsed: 270 mmHg
